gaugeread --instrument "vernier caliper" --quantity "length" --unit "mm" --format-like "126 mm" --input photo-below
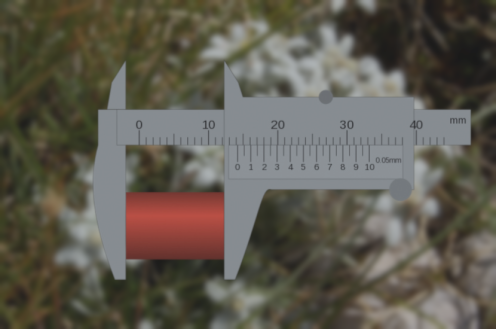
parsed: 14.2 mm
